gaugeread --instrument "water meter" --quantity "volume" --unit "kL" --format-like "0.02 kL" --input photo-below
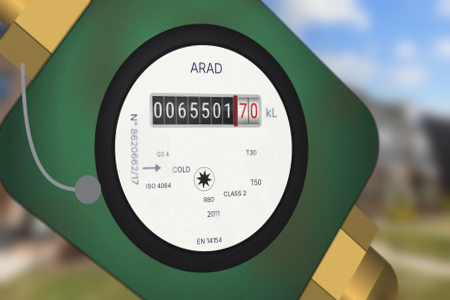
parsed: 65501.70 kL
